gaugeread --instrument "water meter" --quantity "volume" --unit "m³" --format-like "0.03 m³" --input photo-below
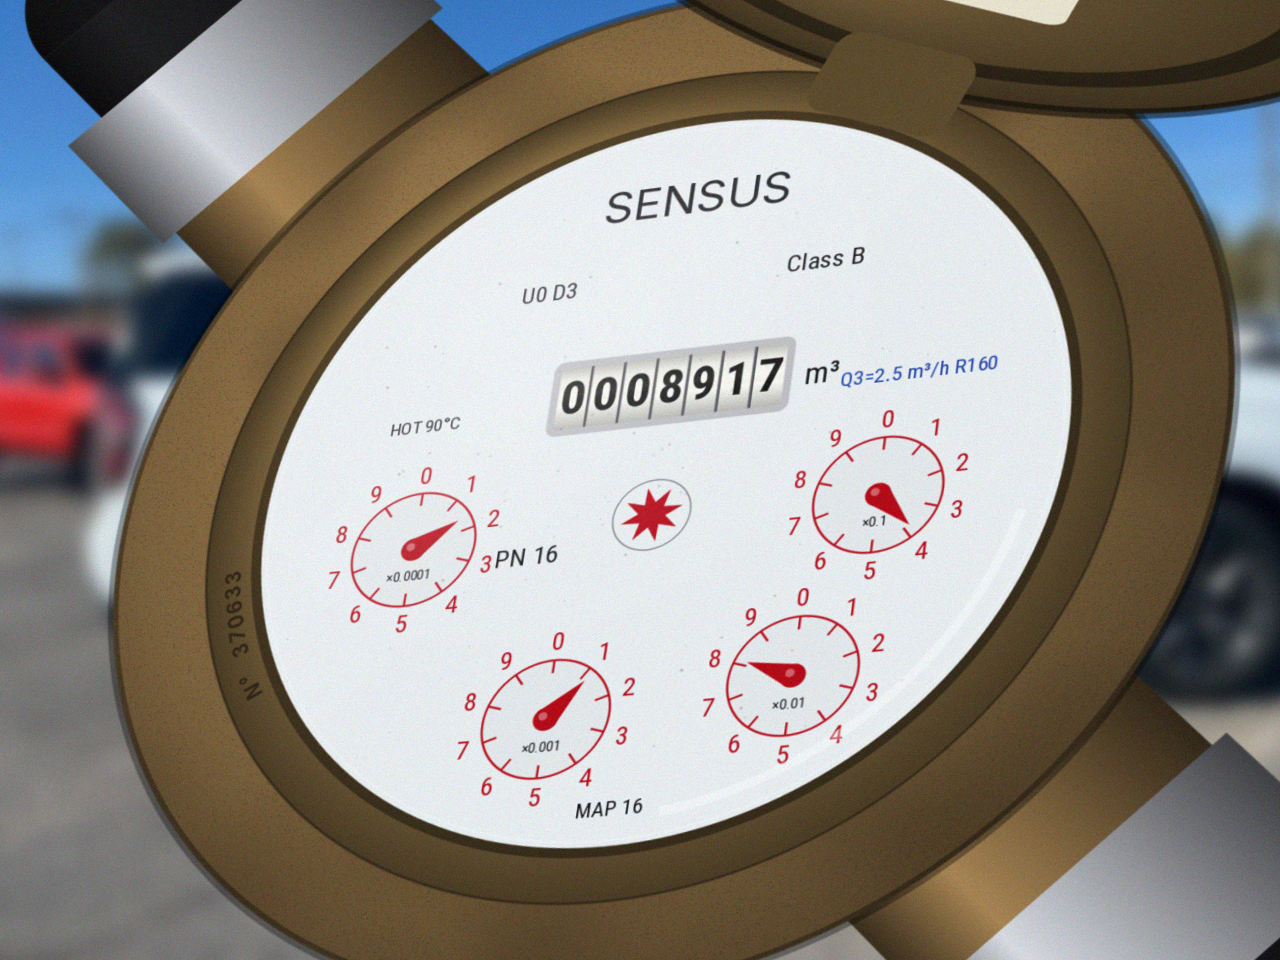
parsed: 8917.3811 m³
